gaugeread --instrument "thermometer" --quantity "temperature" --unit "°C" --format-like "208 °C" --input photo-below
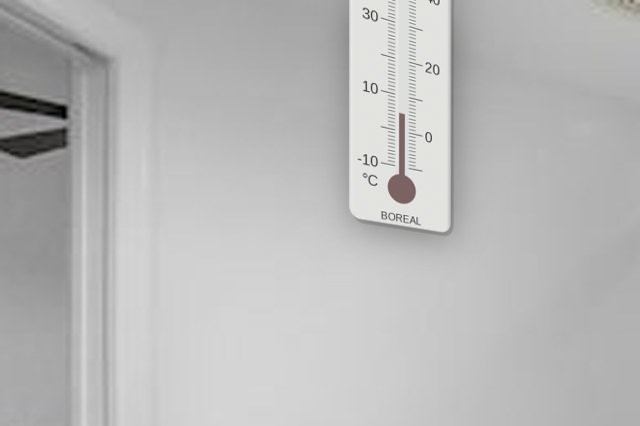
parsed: 5 °C
